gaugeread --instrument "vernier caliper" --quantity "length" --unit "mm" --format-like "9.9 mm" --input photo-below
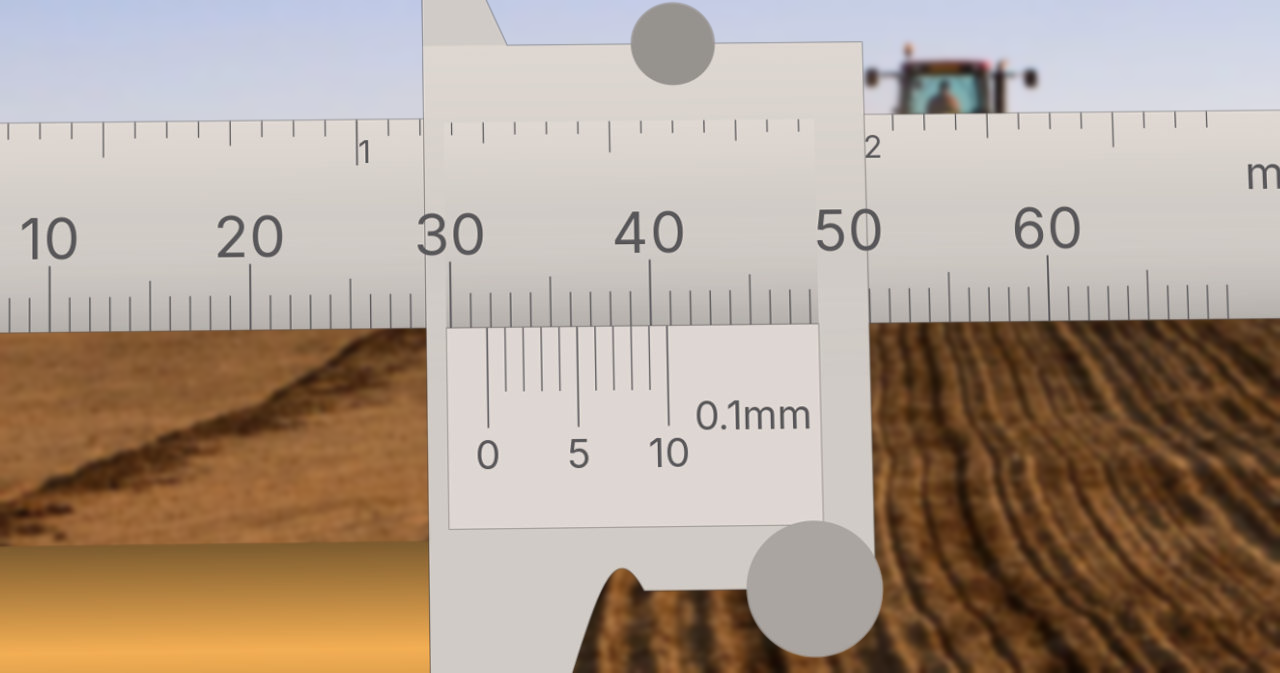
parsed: 31.8 mm
